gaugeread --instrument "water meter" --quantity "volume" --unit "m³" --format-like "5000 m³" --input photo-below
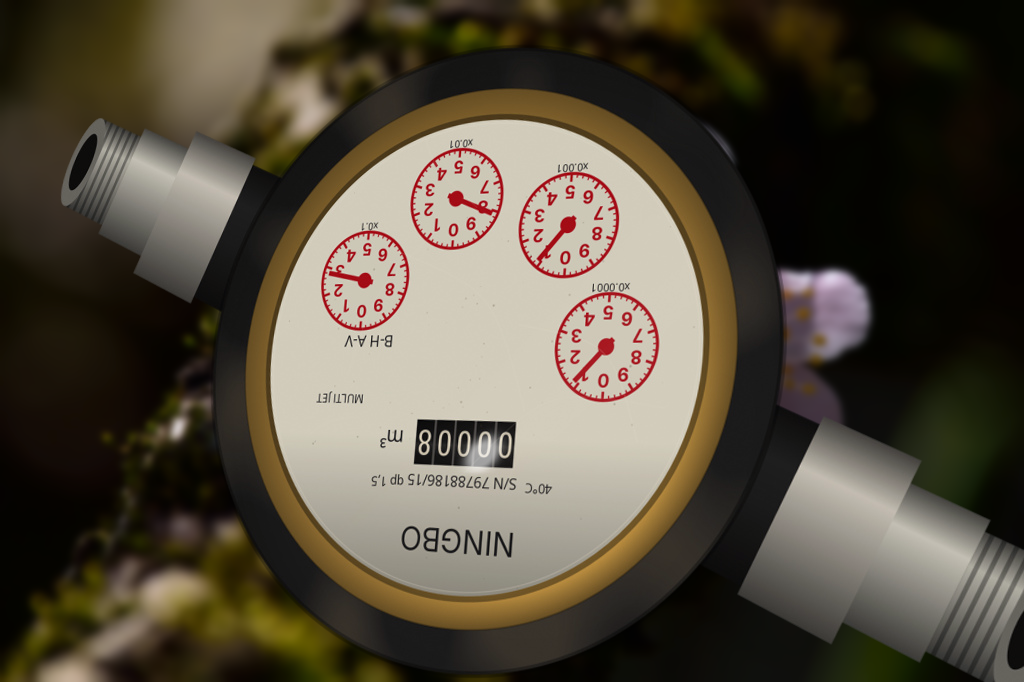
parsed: 8.2811 m³
